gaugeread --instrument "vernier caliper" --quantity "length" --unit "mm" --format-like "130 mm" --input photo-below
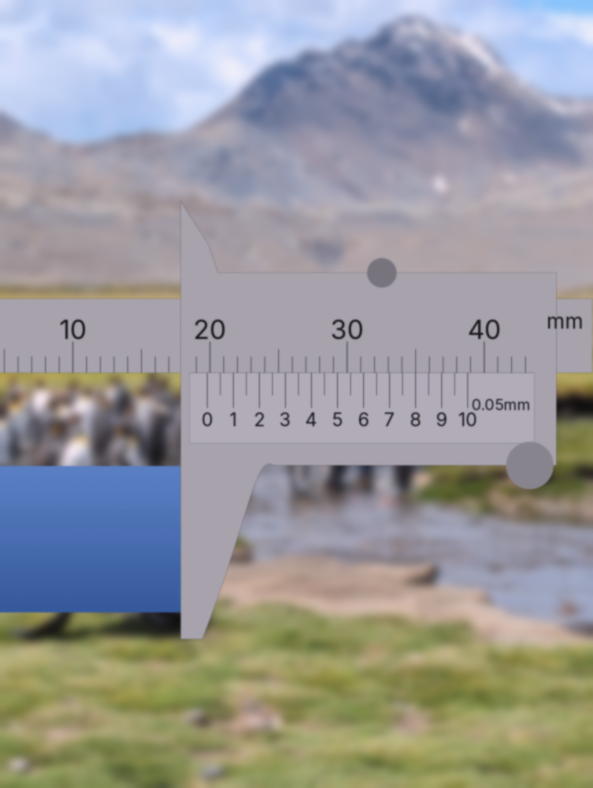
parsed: 19.8 mm
